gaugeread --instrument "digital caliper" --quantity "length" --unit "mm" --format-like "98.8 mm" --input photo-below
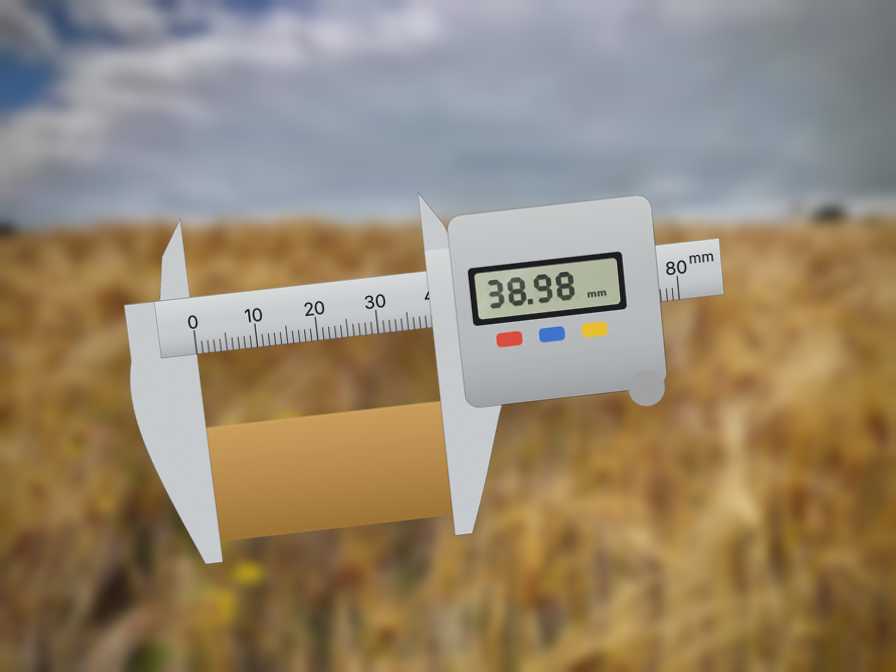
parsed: 38.98 mm
